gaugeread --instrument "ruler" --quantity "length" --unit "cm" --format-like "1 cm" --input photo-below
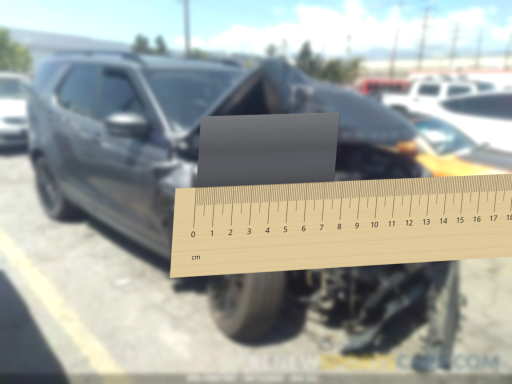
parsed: 7.5 cm
